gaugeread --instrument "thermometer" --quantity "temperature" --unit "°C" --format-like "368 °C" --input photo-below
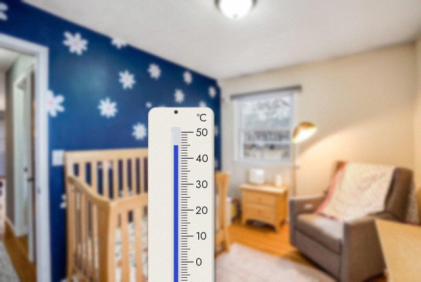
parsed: 45 °C
